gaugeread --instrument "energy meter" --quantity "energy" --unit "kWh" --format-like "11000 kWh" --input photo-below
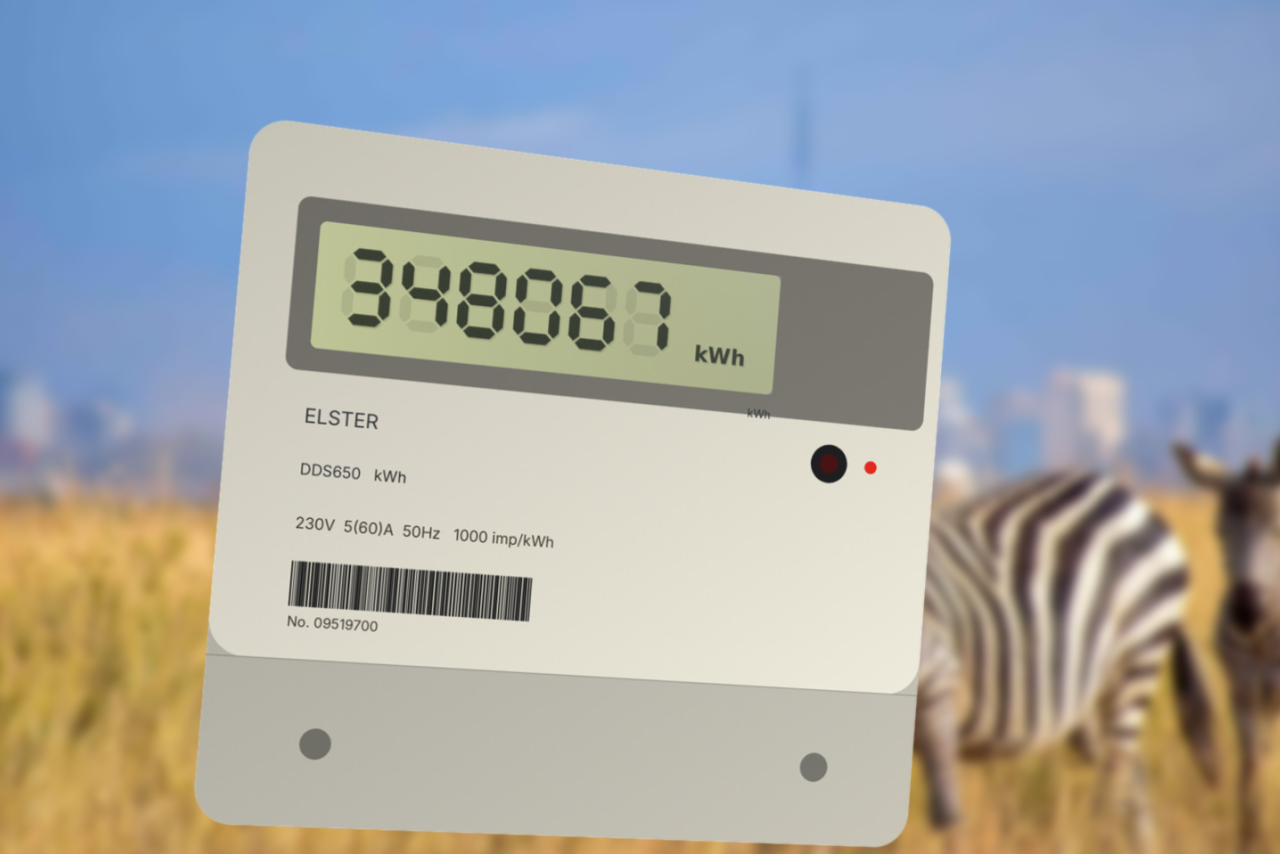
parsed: 348067 kWh
